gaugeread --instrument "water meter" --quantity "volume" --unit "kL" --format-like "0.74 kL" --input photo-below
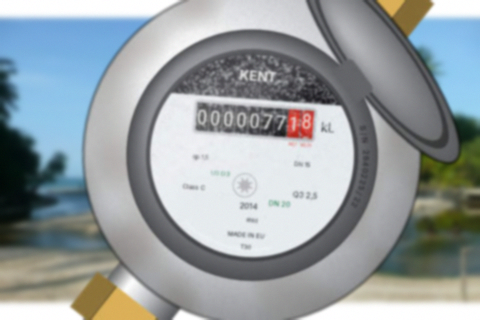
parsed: 77.18 kL
